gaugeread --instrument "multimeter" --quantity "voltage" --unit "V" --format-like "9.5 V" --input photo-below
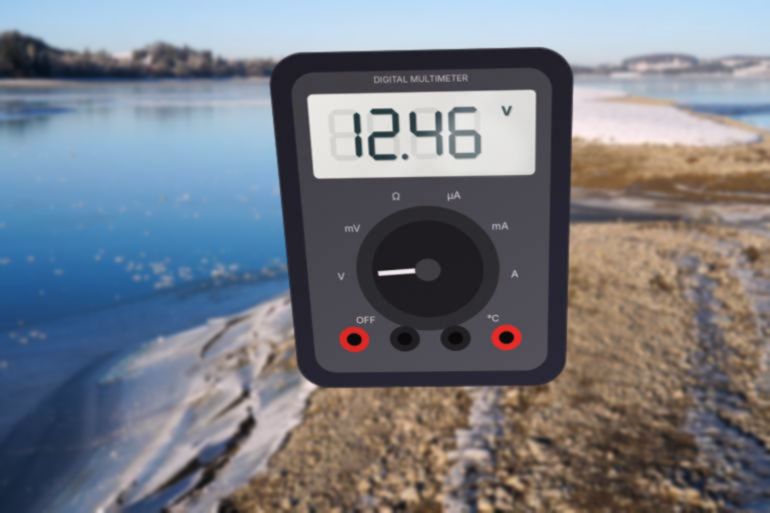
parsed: 12.46 V
